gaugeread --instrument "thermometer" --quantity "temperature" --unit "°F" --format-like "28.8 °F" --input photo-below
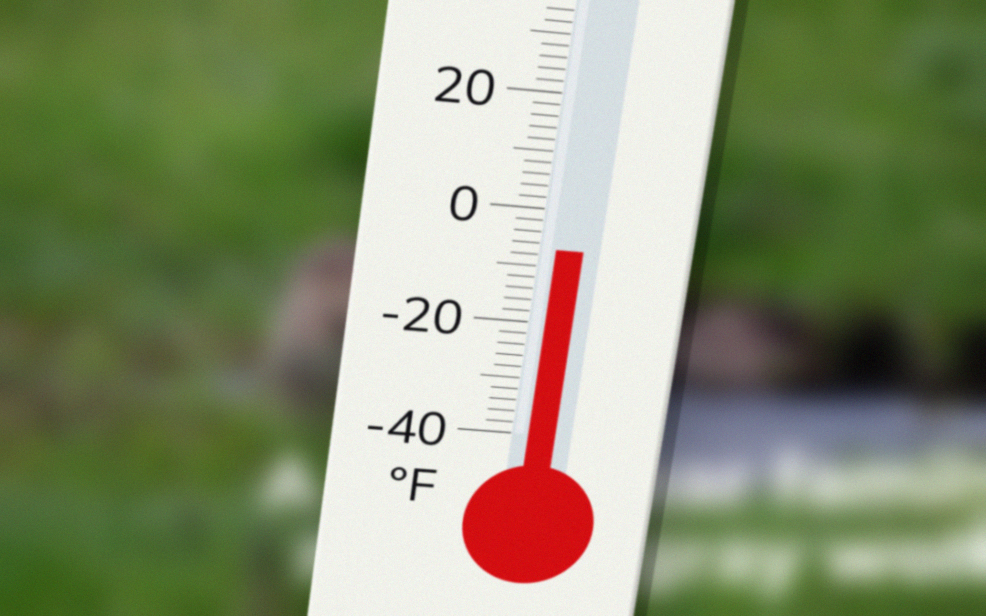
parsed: -7 °F
